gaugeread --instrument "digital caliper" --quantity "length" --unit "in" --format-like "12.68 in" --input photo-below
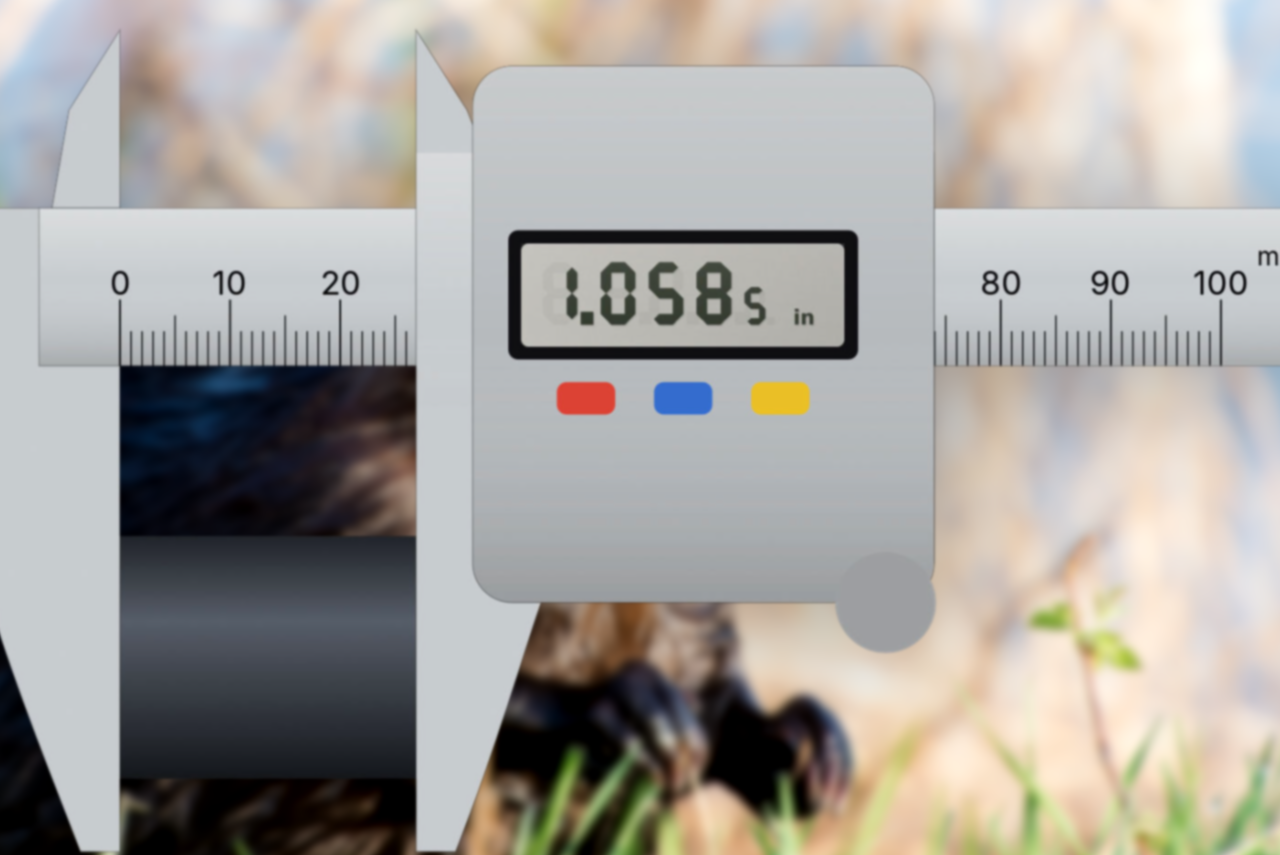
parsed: 1.0585 in
